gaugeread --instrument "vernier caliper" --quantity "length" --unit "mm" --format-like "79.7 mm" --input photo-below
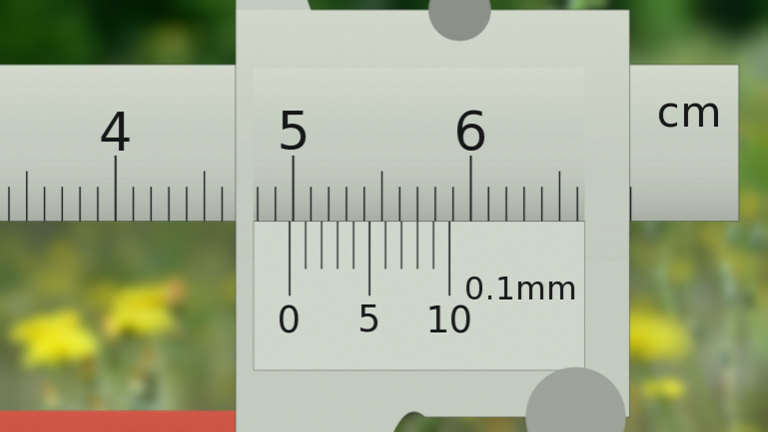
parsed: 49.8 mm
